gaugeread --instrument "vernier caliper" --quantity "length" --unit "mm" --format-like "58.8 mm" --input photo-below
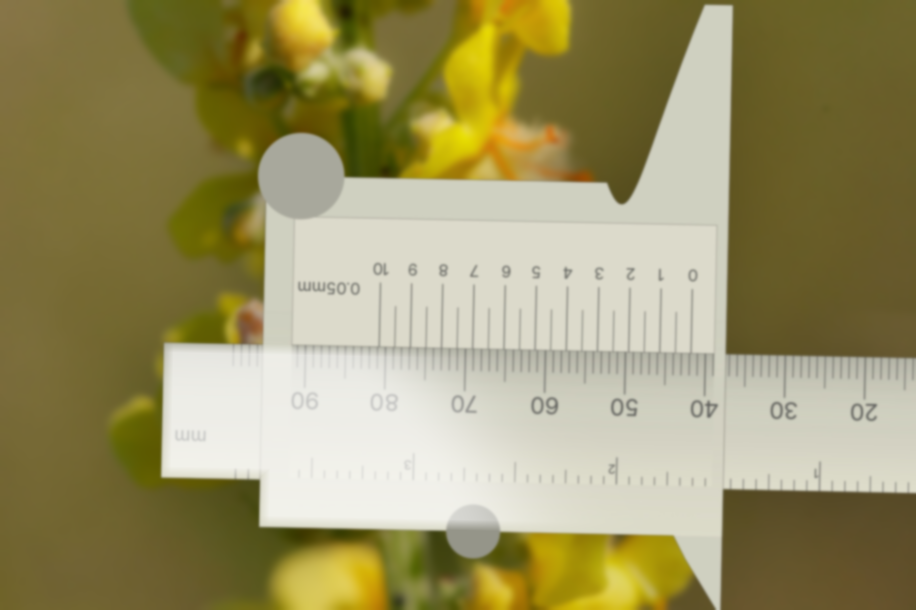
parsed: 41.8 mm
